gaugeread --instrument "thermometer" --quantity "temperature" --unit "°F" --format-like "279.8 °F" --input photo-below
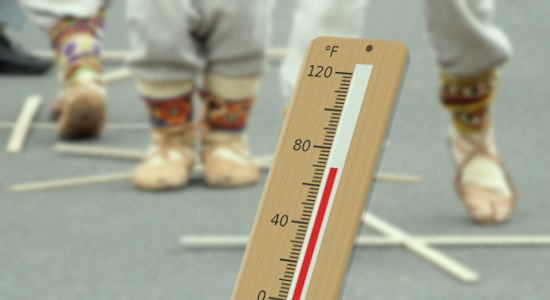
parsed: 70 °F
